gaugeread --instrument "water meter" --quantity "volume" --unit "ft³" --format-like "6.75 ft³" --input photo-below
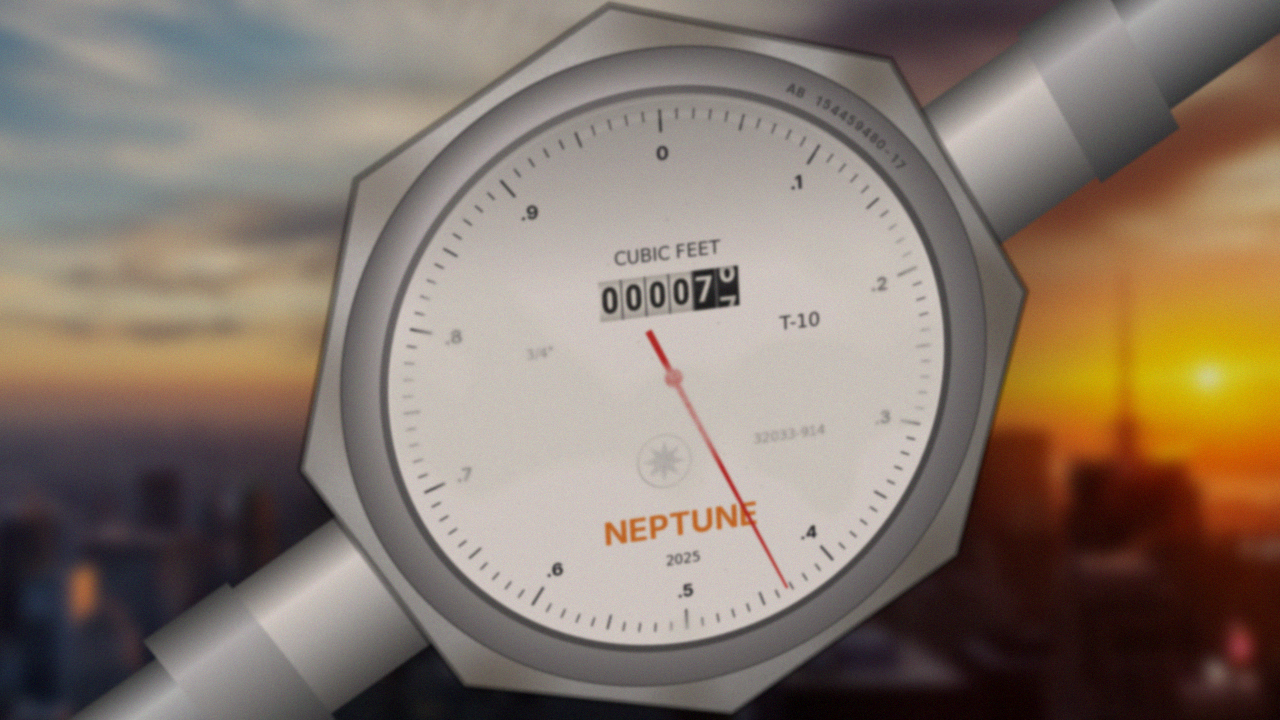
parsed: 76.43 ft³
